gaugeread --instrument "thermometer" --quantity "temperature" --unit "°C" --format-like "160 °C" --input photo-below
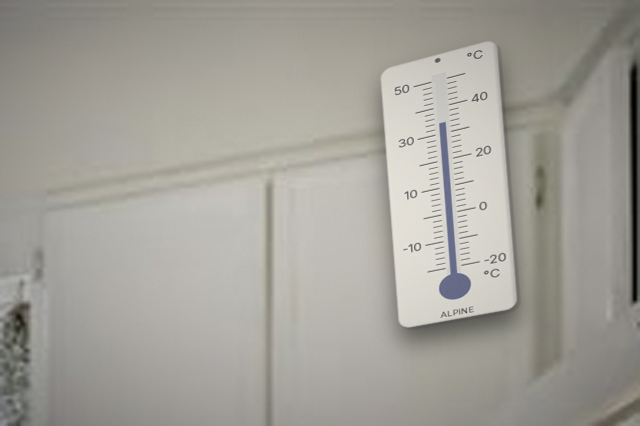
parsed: 34 °C
